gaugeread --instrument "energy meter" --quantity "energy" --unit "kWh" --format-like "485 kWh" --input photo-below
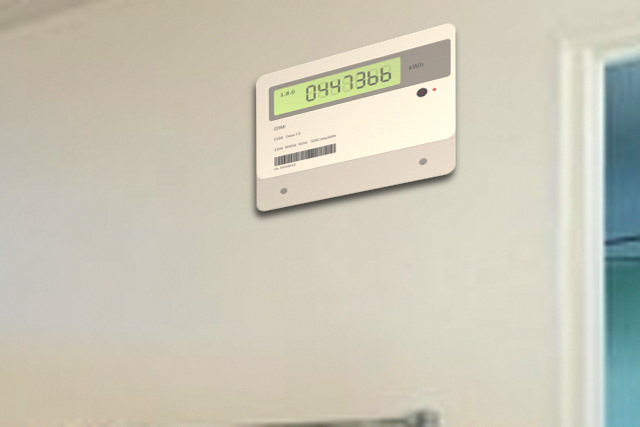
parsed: 447366 kWh
